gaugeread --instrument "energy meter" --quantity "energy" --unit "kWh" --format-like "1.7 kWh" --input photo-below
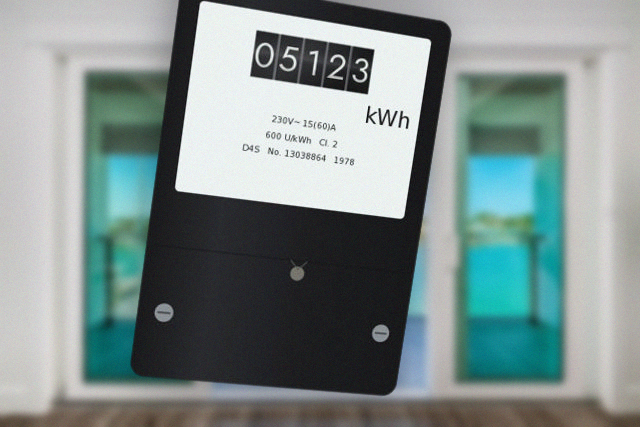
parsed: 5123 kWh
